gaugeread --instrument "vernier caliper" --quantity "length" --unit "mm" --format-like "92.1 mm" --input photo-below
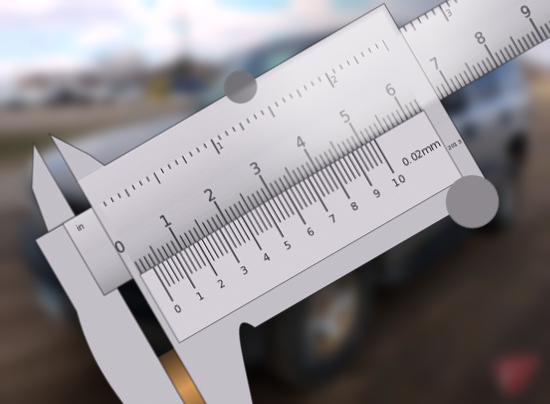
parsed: 3.5 mm
